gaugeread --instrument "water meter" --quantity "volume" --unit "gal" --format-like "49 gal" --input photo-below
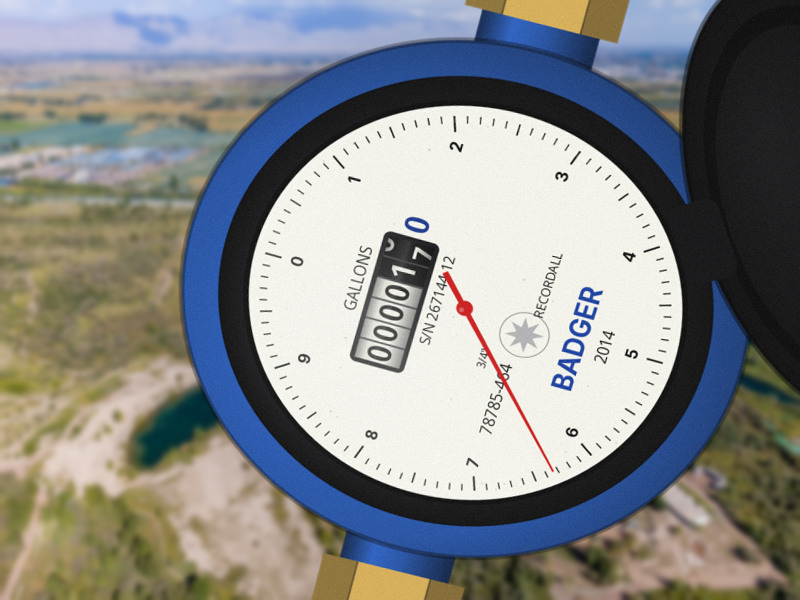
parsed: 166.3 gal
